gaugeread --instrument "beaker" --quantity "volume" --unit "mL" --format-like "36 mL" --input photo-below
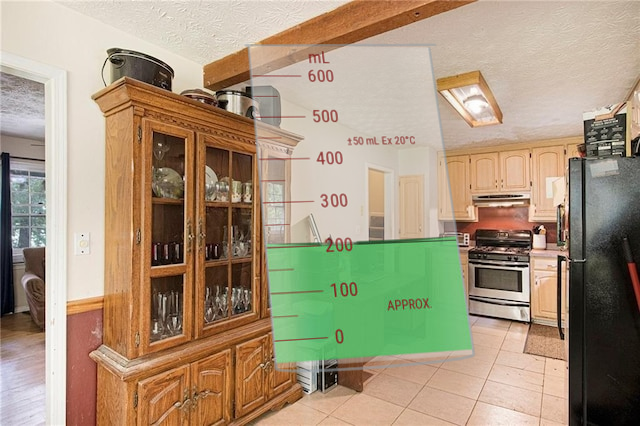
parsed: 200 mL
